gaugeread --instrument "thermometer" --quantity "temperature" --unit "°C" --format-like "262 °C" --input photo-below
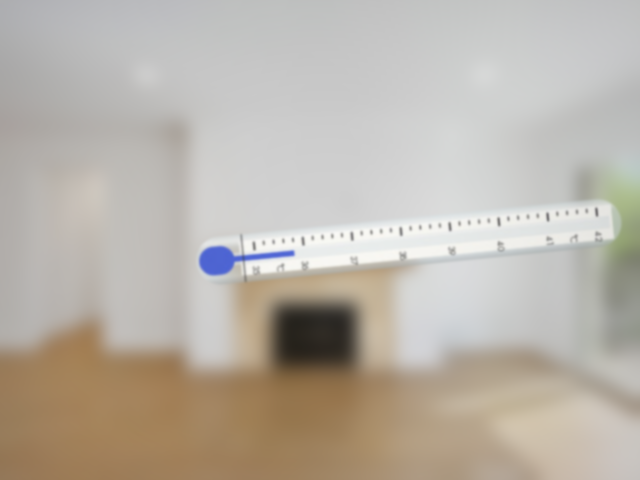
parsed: 35.8 °C
